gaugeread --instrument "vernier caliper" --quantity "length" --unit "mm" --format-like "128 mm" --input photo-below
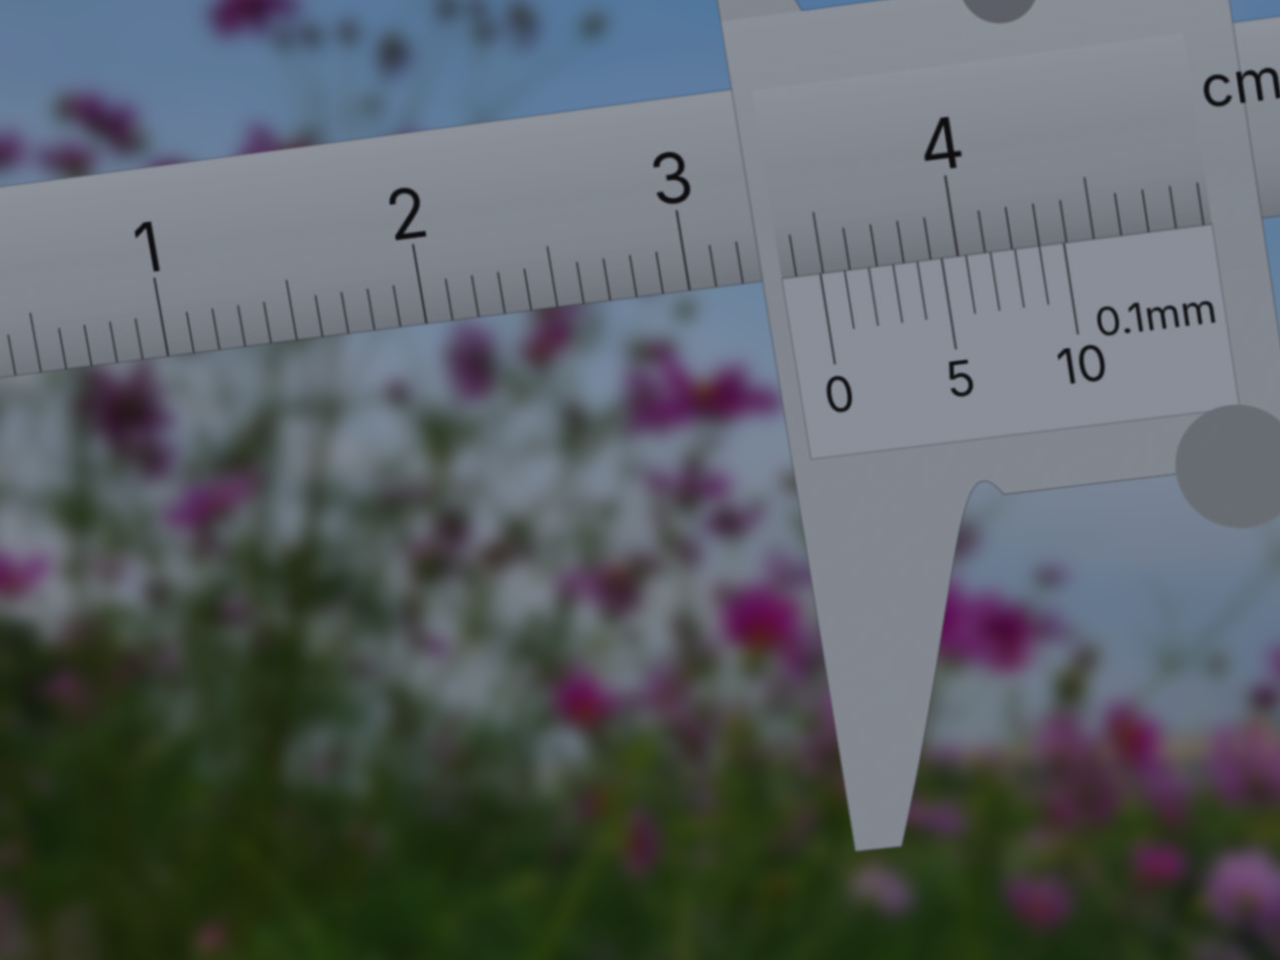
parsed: 34.9 mm
